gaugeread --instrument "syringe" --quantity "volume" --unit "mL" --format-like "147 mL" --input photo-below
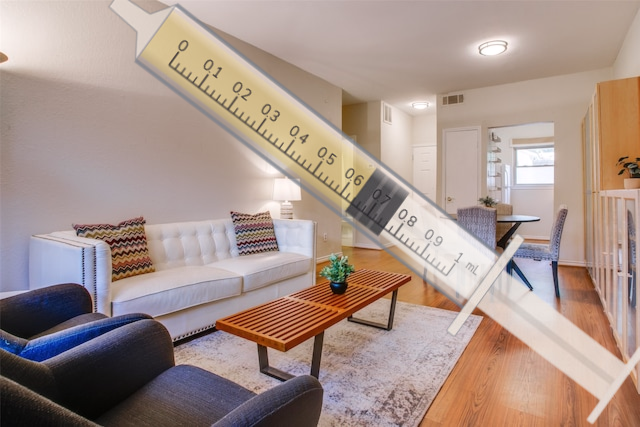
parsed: 0.64 mL
